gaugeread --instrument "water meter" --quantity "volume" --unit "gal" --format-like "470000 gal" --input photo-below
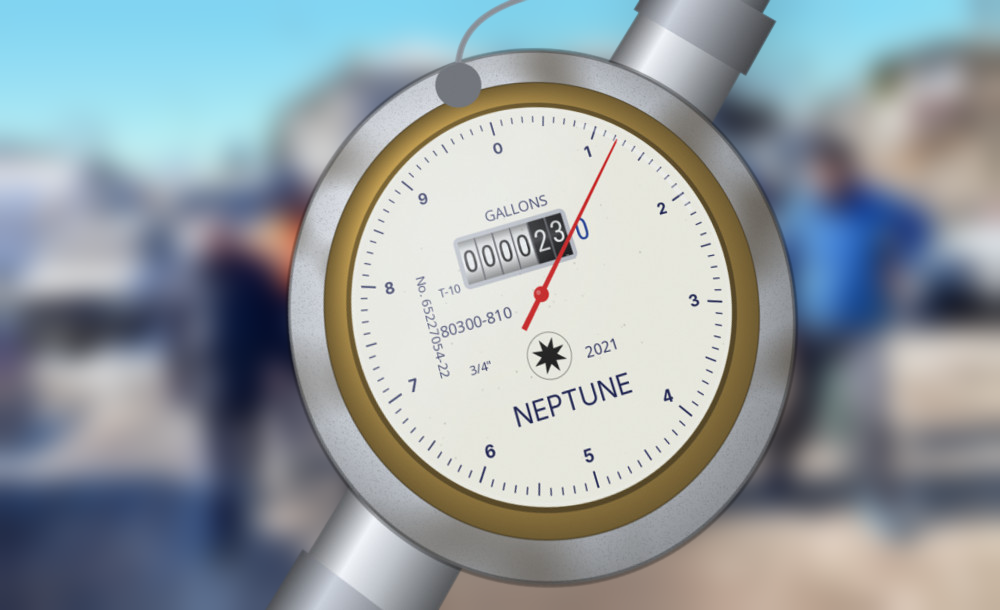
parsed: 231.2 gal
